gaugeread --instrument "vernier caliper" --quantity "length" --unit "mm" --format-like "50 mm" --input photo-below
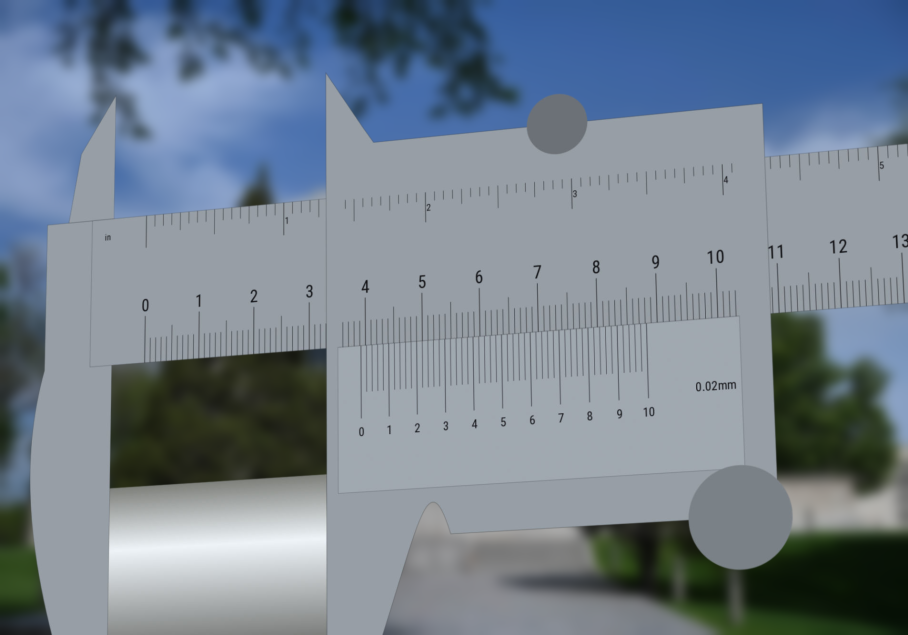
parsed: 39.2 mm
